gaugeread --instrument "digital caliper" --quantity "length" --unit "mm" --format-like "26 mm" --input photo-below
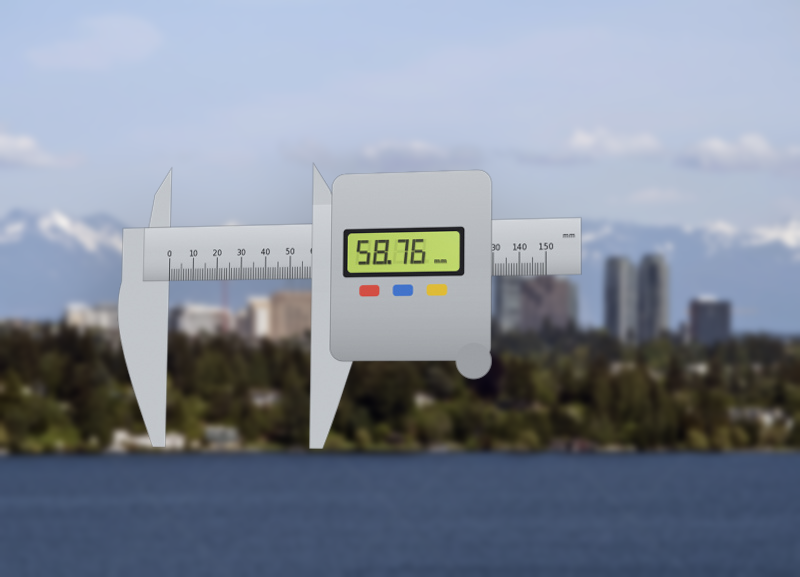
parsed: 58.76 mm
